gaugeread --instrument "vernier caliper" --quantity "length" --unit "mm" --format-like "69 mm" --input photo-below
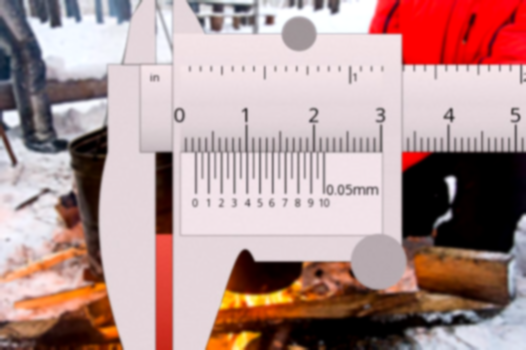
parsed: 2.5 mm
